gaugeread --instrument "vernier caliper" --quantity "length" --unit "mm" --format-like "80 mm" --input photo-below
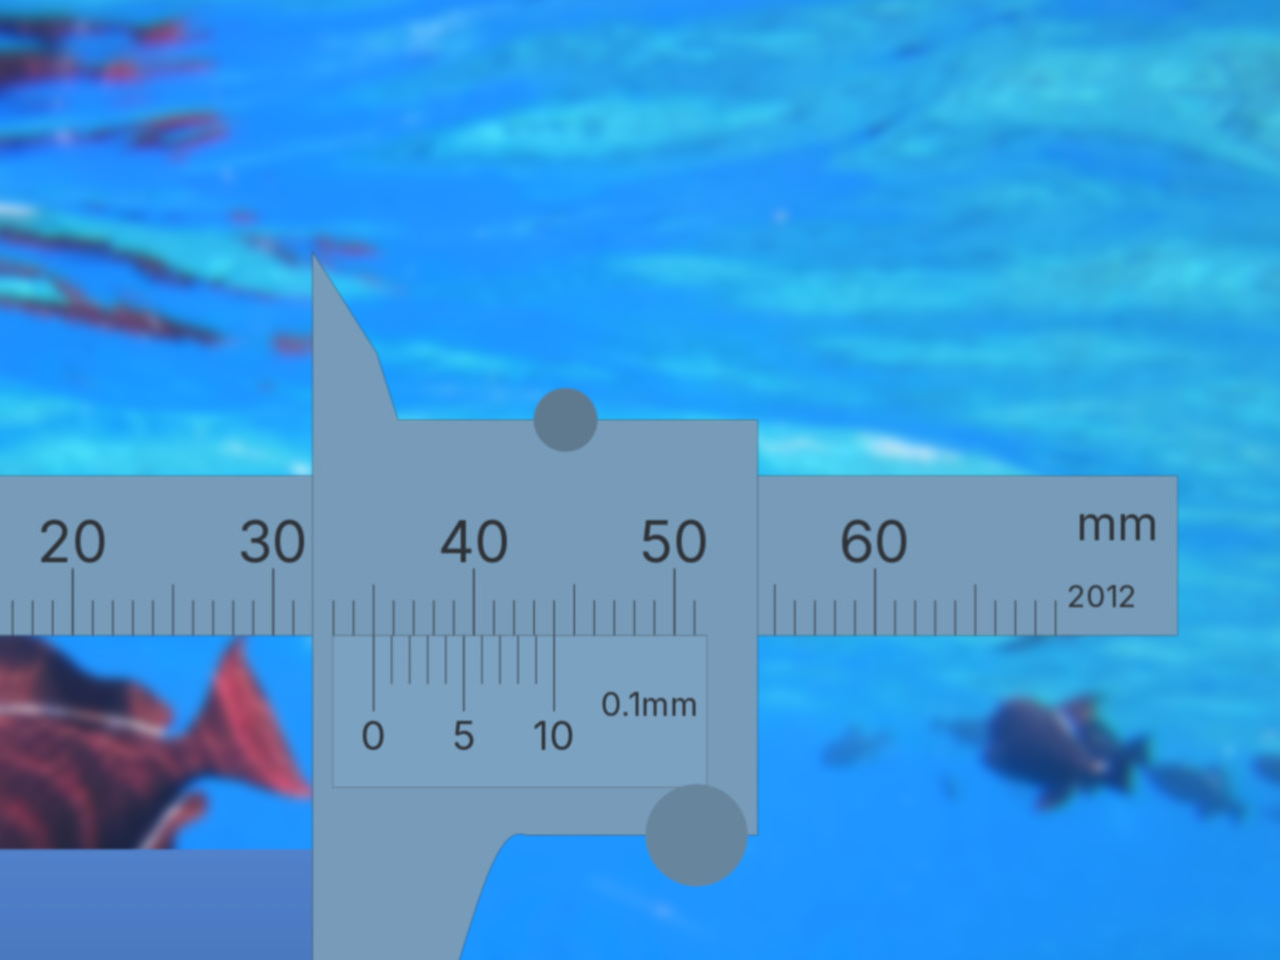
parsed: 35.0 mm
